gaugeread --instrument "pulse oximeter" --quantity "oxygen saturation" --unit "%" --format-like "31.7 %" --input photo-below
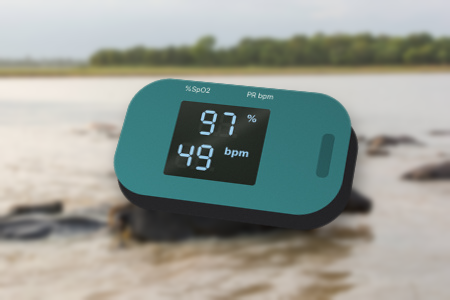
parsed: 97 %
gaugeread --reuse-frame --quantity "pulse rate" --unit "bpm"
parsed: 49 bpm
